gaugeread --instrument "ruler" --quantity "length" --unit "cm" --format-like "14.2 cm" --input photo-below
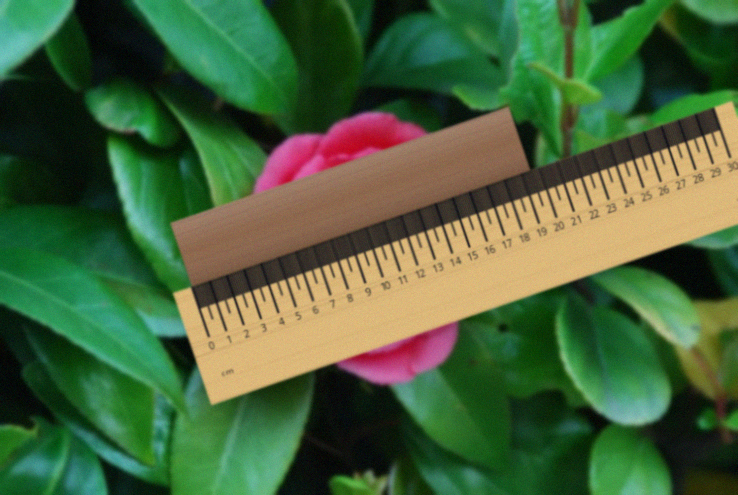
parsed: 19.5 cm
